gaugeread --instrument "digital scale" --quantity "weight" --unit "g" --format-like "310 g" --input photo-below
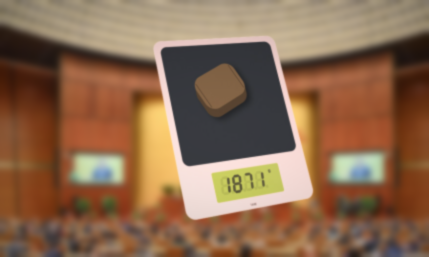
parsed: 1871 g
